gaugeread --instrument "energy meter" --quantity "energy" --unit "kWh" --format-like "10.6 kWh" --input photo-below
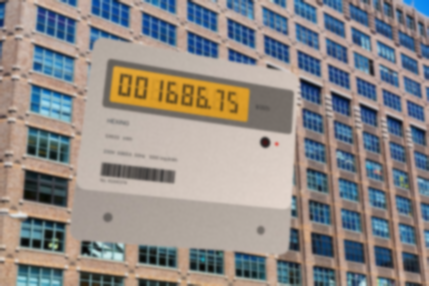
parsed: 1686.75 kWh
